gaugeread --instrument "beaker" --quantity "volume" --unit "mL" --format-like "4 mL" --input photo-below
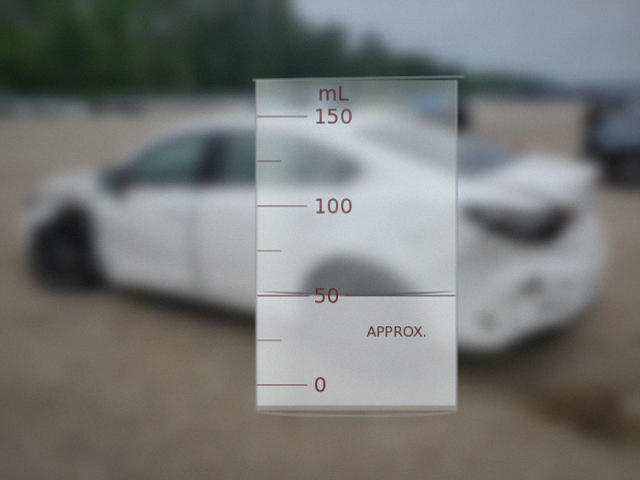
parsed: 50 mL
